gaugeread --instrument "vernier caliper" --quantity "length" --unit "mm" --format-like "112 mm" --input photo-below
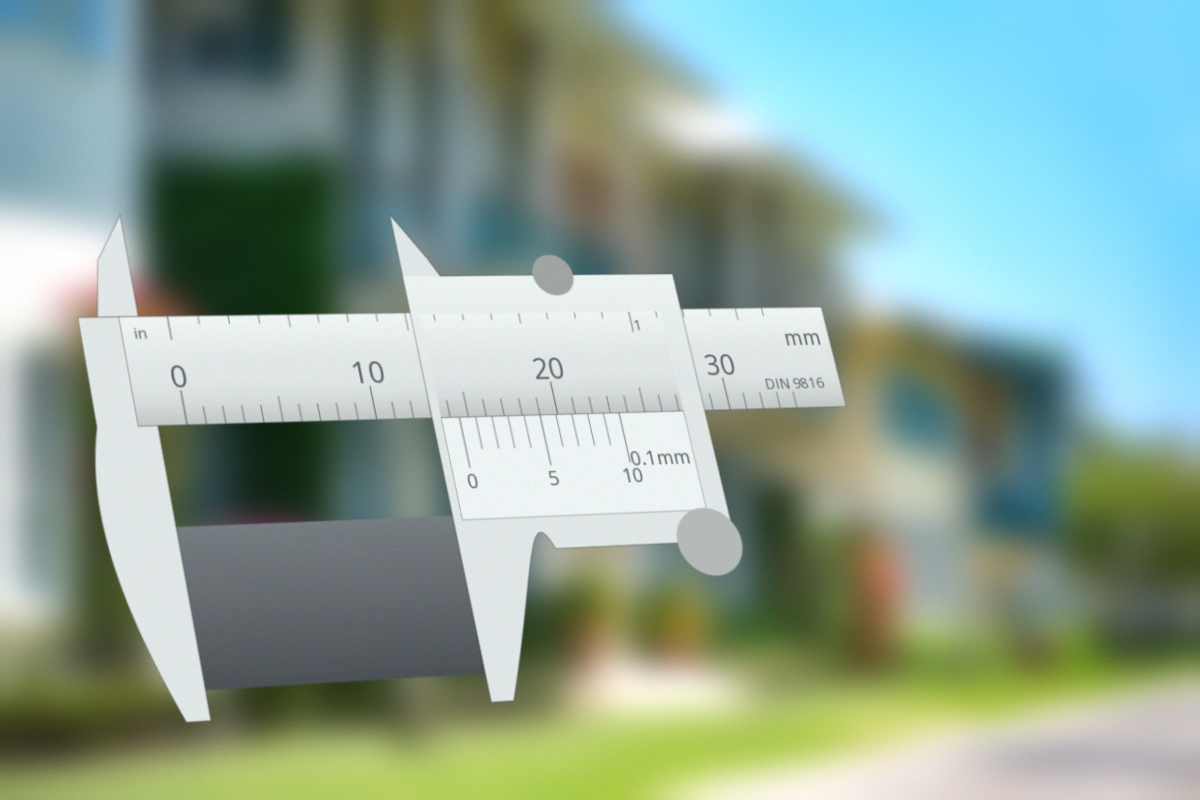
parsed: 14.5 mm
